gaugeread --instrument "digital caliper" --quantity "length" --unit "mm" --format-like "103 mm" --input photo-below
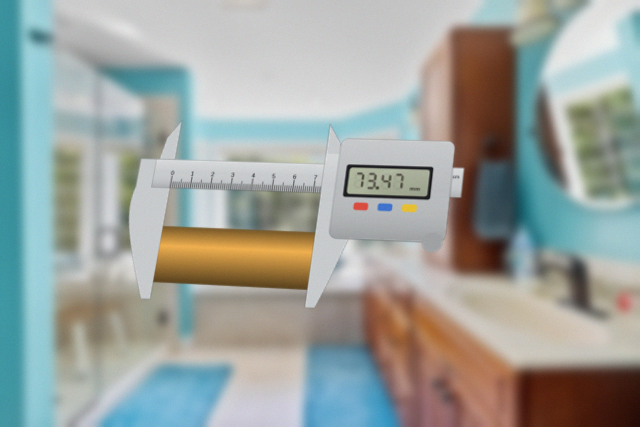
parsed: 73.47 mm
